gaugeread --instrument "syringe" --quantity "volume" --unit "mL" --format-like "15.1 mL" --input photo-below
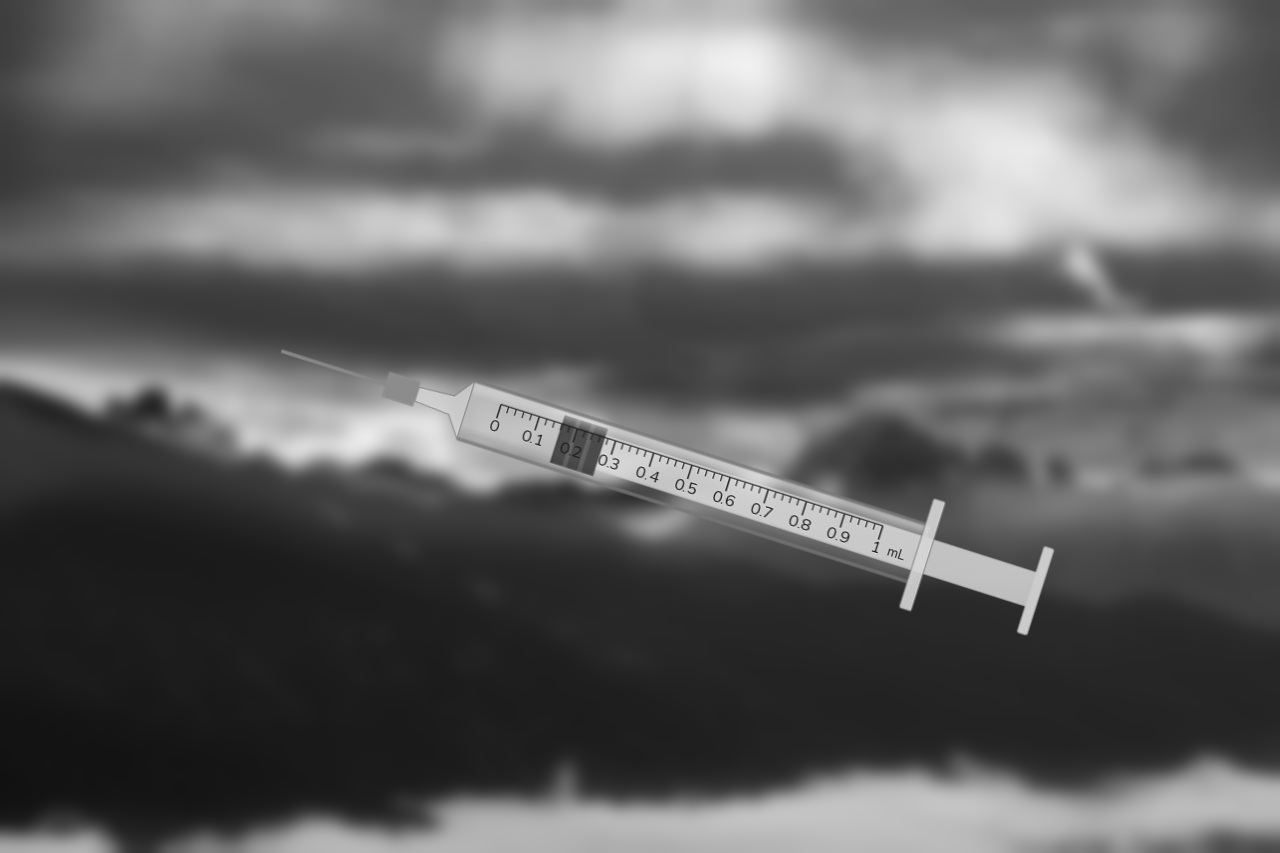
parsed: 0.16 mL
